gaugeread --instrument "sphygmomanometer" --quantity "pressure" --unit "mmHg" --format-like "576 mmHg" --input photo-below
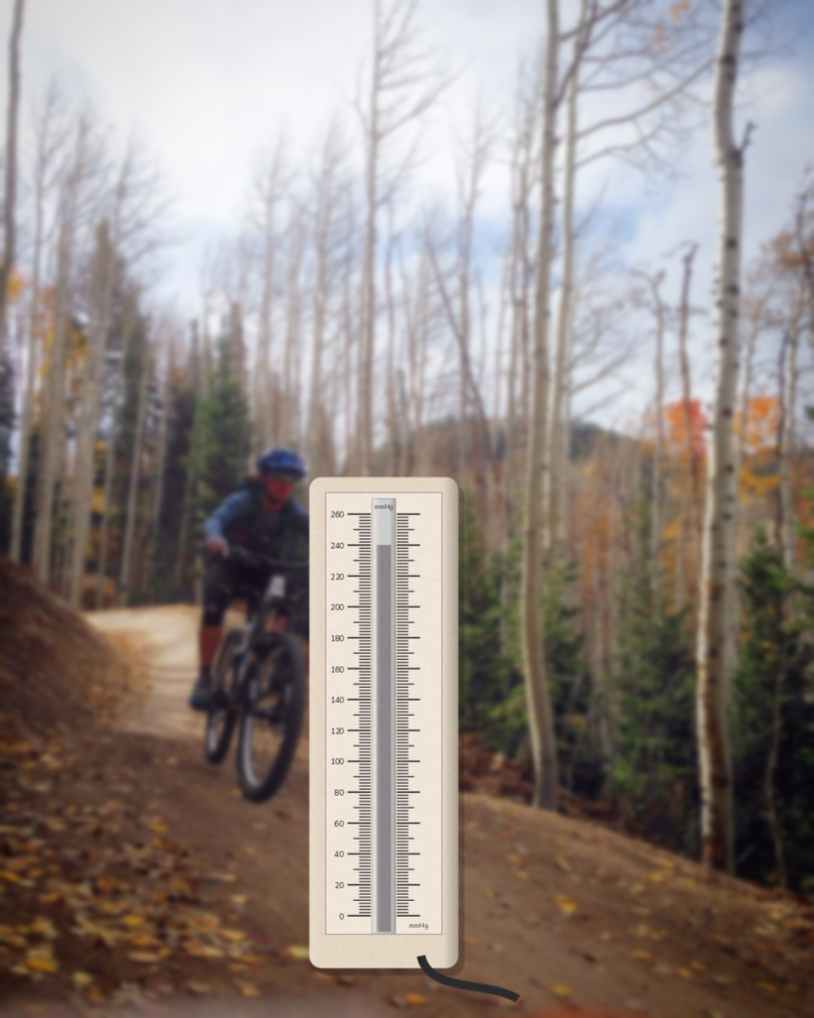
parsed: 240 mmHg
